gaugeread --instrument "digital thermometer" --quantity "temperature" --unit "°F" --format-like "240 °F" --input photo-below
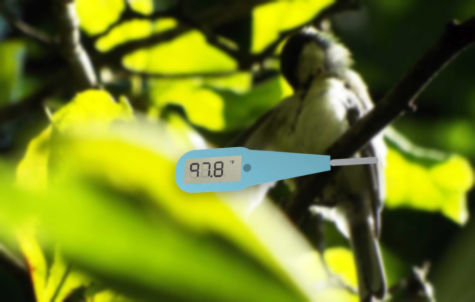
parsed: 97.8 °F
